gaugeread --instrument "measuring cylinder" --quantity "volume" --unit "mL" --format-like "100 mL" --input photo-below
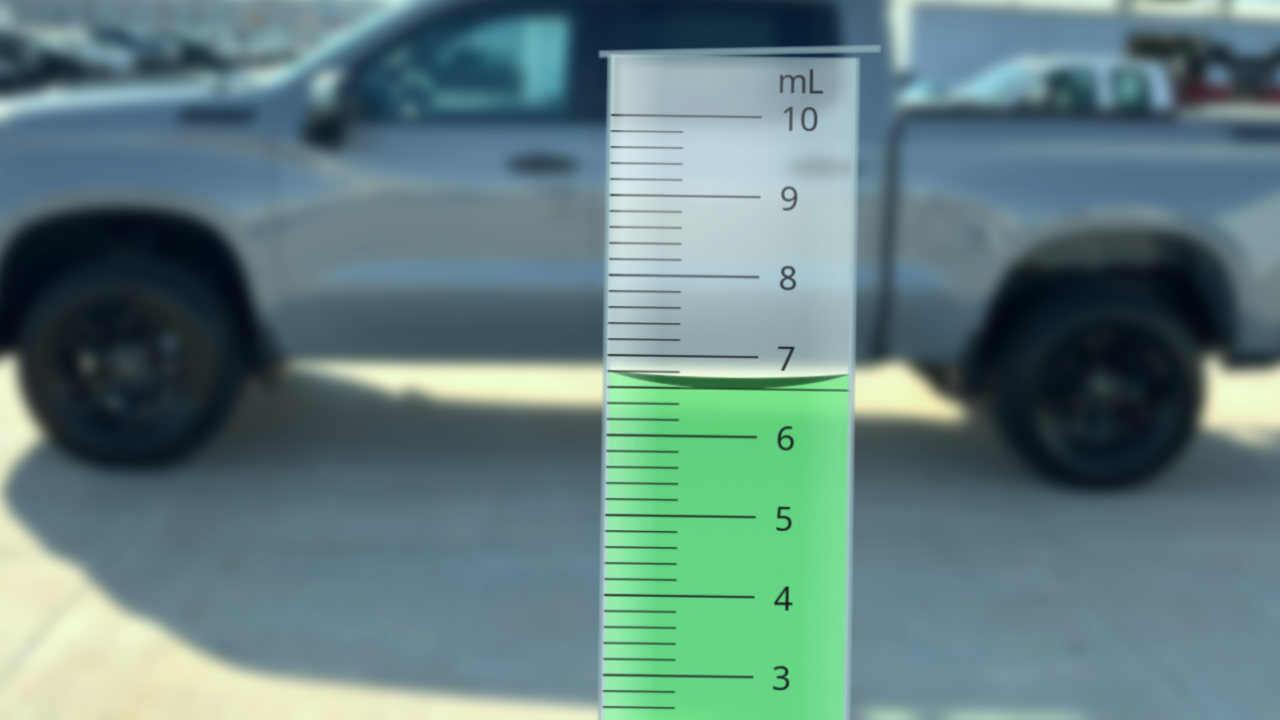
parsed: 6.6 mL
